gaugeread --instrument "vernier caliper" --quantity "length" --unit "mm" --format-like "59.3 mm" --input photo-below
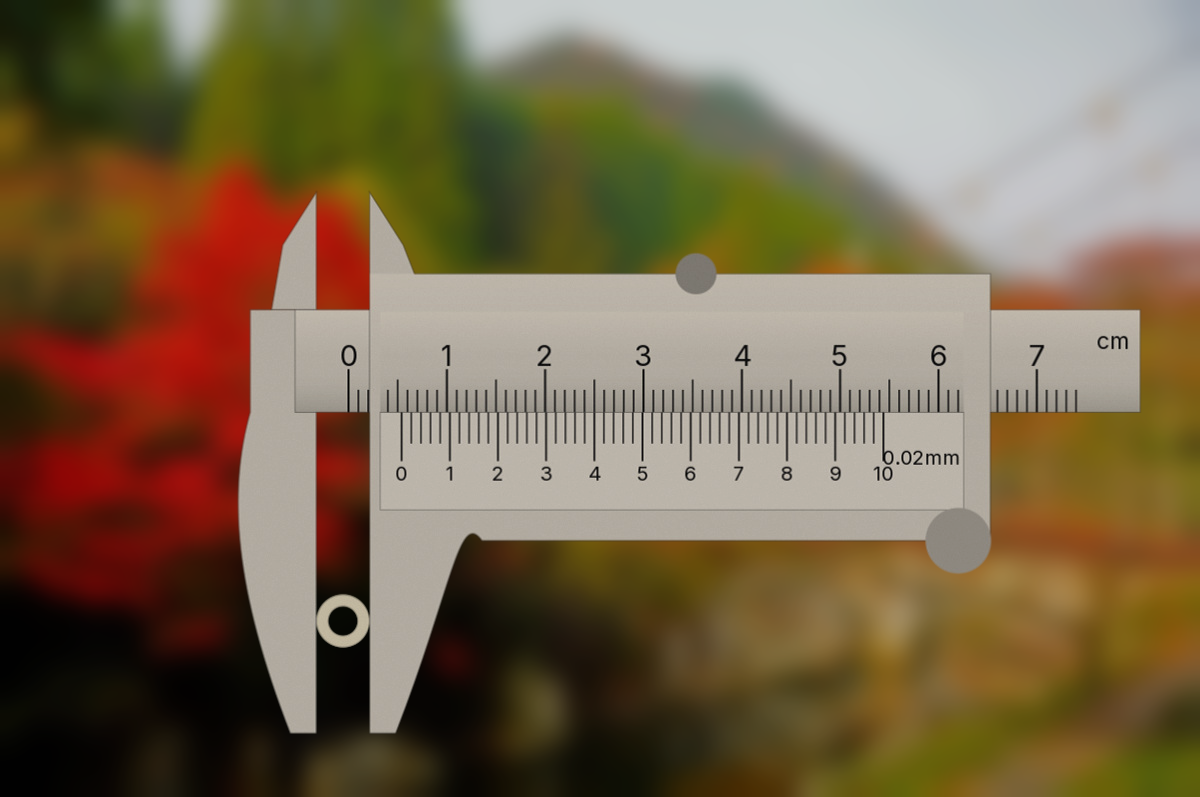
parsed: 5.4 mm
